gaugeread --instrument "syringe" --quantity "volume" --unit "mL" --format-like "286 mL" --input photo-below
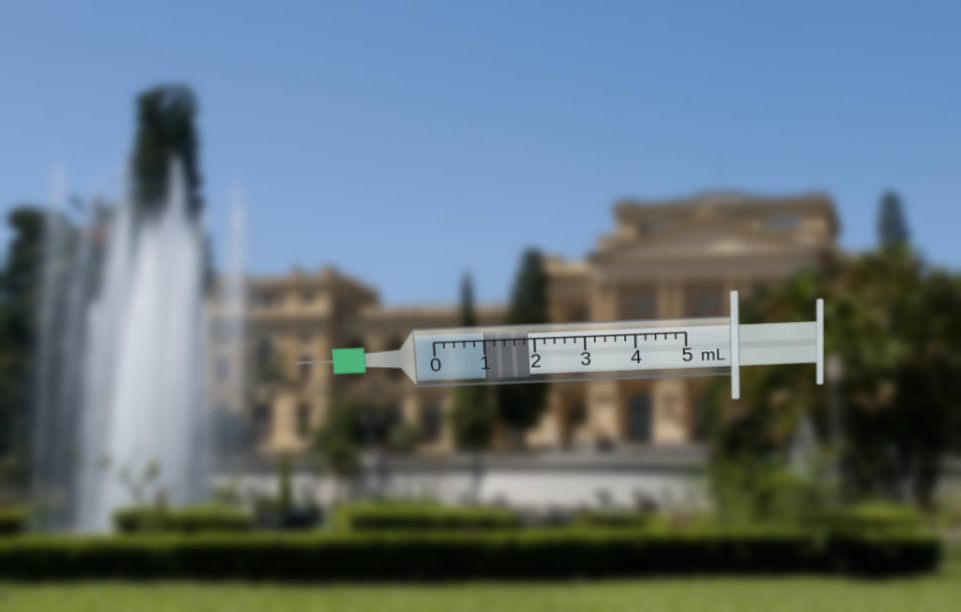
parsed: 1 mL
